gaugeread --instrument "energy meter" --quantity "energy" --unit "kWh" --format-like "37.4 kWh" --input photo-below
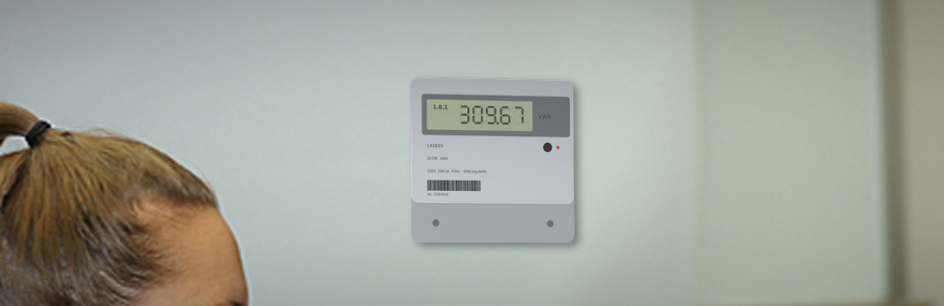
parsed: 309.67 kWh
